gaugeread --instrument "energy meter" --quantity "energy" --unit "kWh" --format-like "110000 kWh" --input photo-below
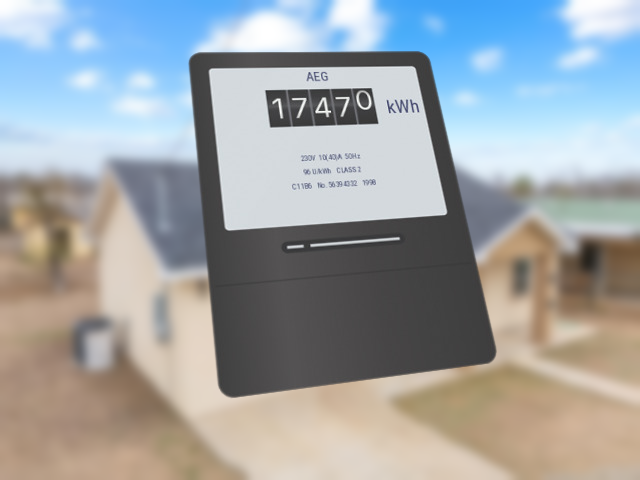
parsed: 17470 kWh
